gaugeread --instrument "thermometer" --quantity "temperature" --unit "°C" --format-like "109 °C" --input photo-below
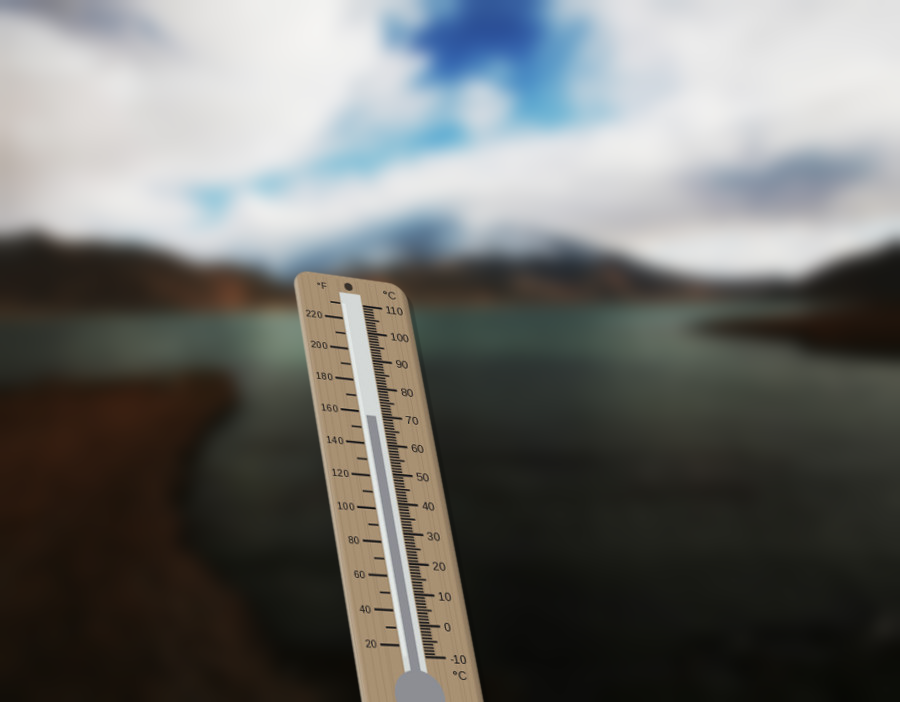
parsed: 70 °C
